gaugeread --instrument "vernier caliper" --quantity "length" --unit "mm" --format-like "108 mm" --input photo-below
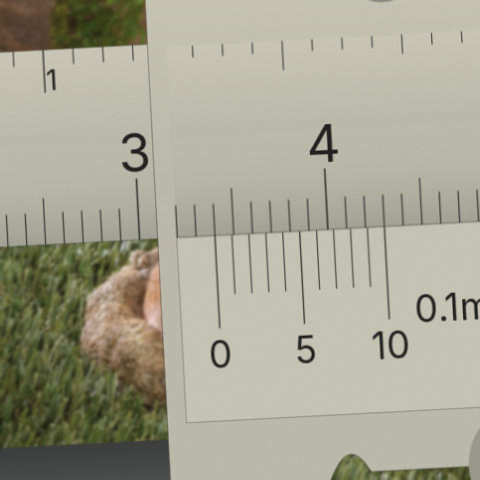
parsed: 34.0 mm
